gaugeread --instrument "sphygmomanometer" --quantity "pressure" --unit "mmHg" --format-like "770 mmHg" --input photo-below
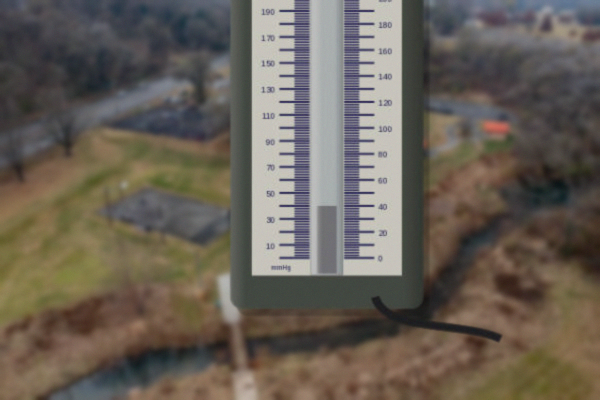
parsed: 40 mmHg
